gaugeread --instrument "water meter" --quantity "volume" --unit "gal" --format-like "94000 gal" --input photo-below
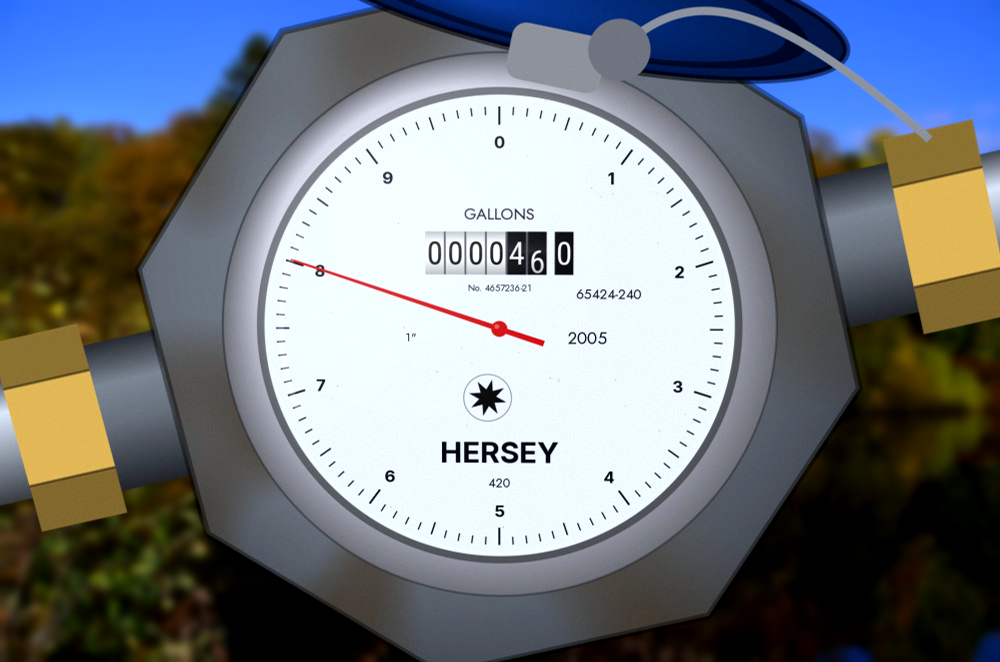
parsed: 458.0 gal
